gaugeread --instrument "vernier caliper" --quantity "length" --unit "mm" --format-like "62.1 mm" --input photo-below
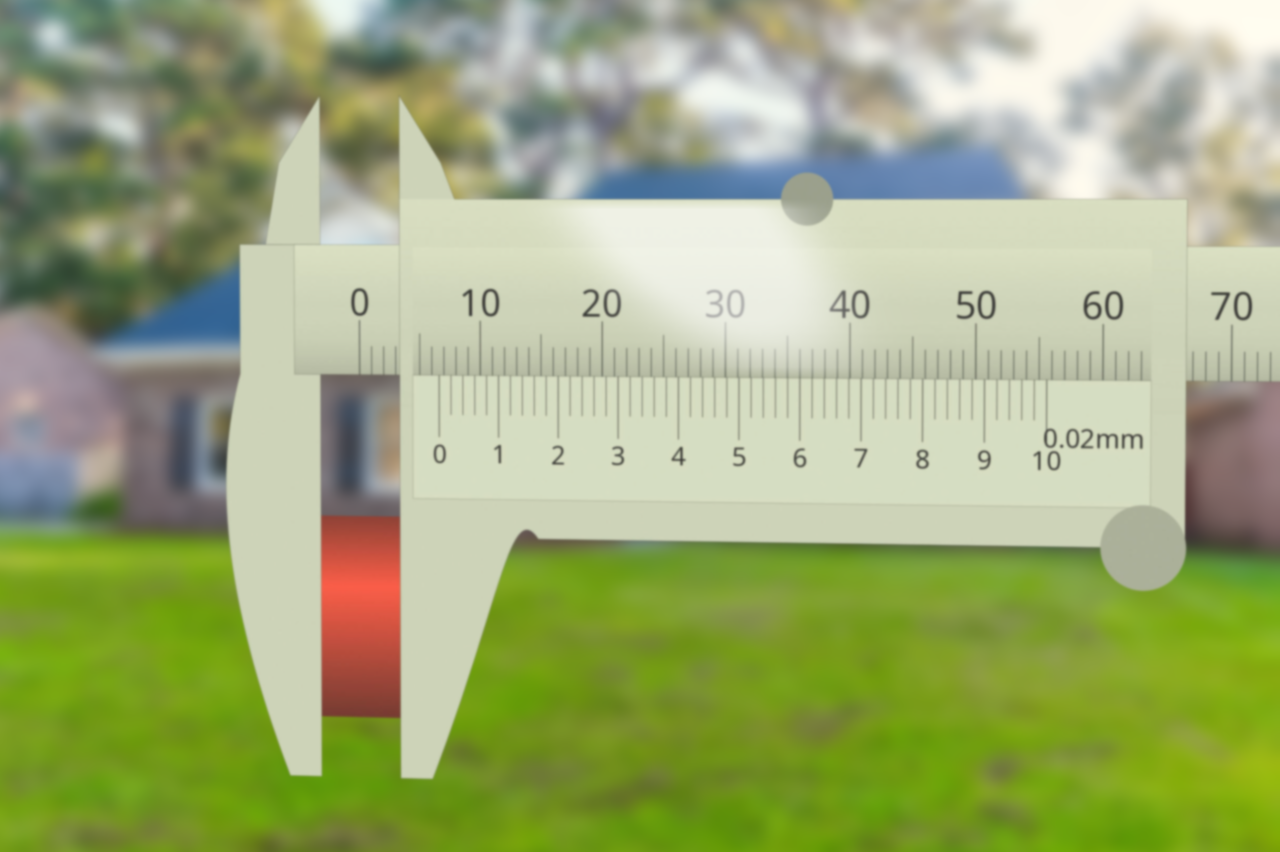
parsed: 6.6 mm
